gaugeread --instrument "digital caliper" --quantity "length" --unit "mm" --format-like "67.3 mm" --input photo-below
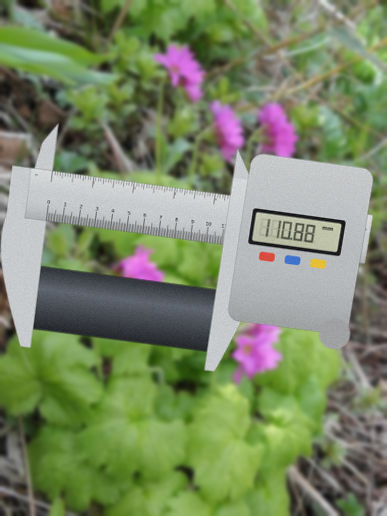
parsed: 110.88 mm
